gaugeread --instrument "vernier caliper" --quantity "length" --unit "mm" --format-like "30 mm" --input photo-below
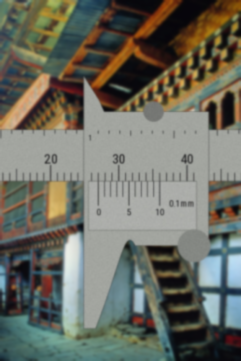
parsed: 27.0 mm
